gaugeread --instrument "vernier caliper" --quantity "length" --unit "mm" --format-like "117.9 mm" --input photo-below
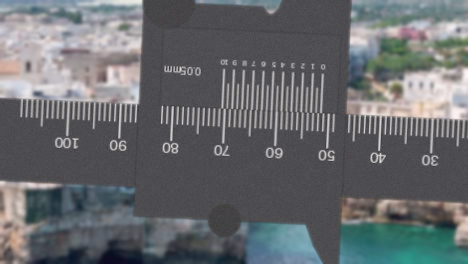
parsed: 51.5 mm
